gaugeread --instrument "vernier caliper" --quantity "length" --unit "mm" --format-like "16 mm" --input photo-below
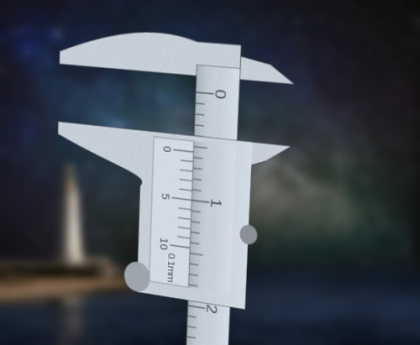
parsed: 5.5 mm
